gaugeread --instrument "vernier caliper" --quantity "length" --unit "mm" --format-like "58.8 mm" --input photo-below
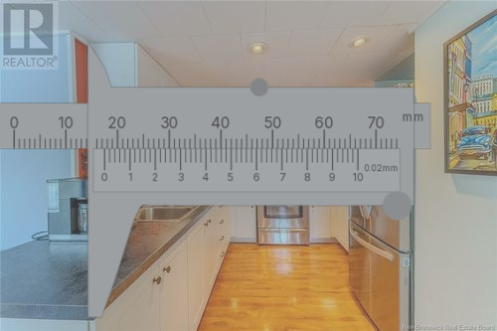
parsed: 17.5 mm
